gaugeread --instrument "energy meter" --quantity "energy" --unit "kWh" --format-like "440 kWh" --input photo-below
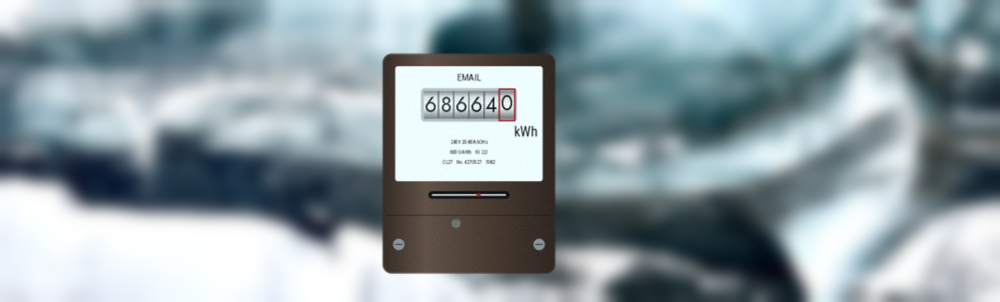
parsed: 68664.0 kWh
